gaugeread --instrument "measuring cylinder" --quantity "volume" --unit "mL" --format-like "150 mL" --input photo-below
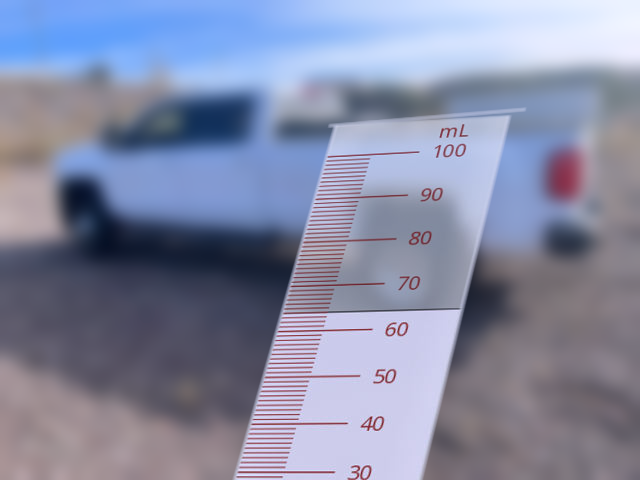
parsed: 64 mL
